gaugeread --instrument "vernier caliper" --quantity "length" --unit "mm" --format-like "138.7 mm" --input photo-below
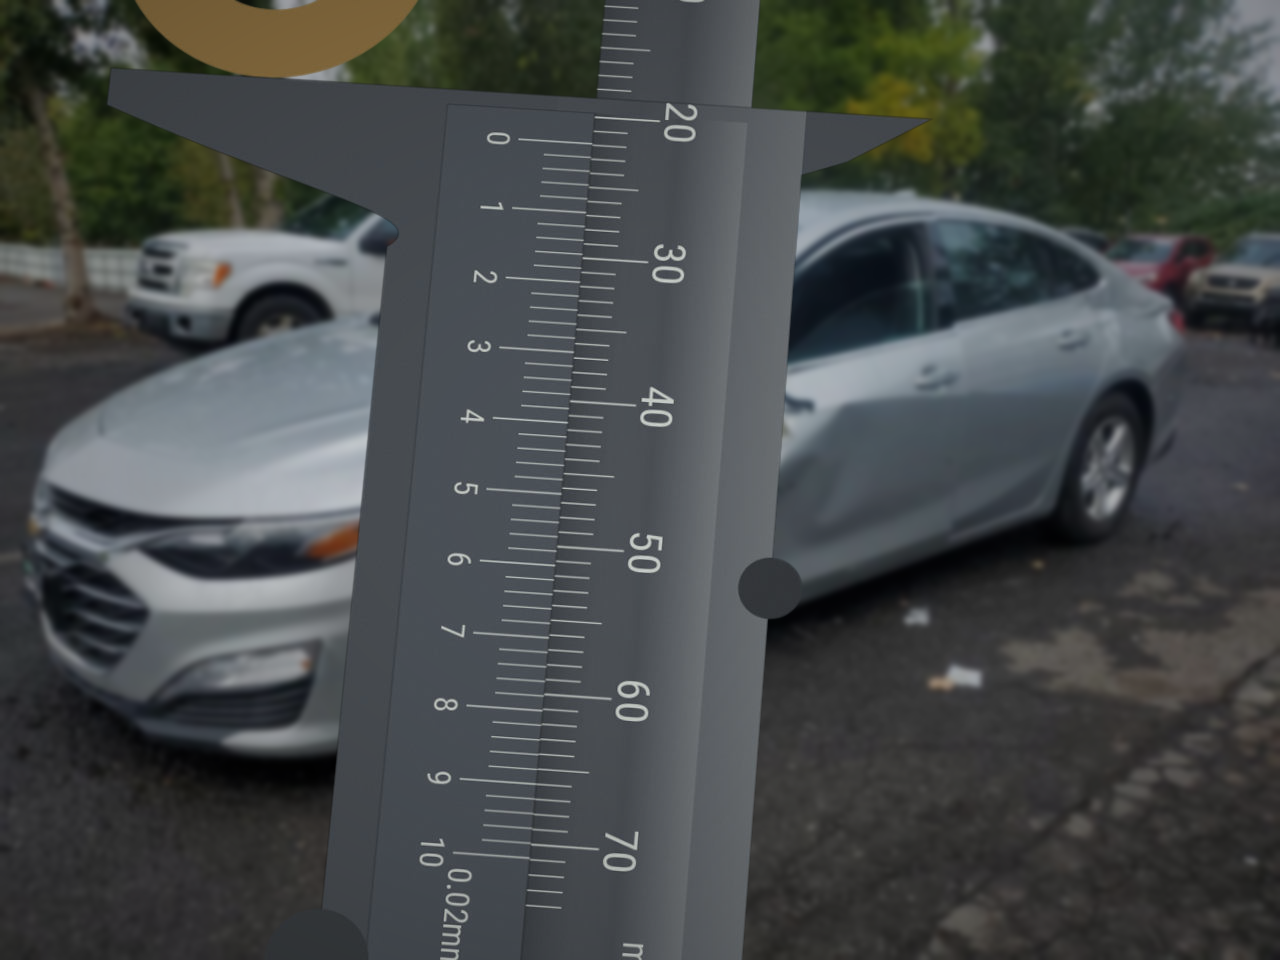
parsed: 21.9 mm
